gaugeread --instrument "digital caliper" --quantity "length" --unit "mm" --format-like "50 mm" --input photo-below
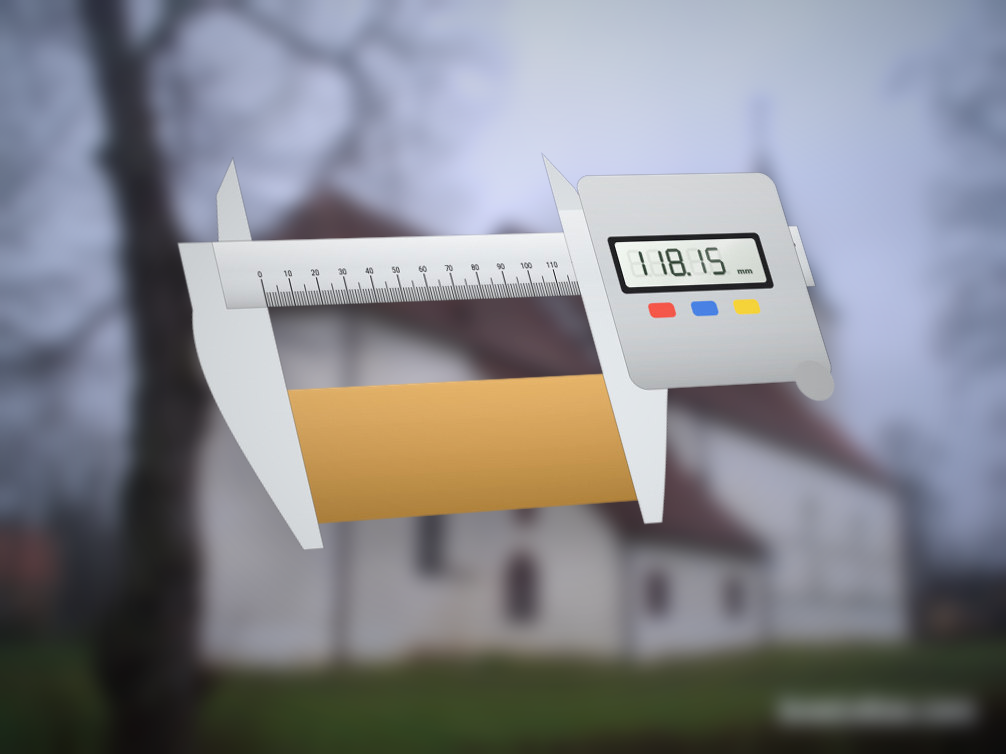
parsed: 118.15 mm
